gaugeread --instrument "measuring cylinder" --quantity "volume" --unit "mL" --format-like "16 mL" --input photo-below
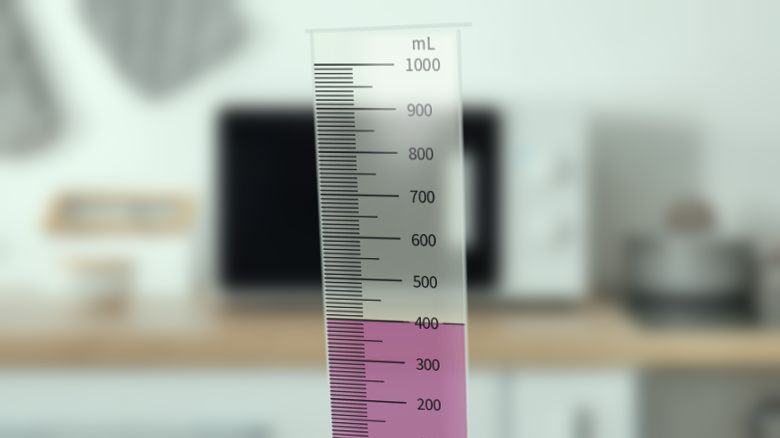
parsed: 400 mL
